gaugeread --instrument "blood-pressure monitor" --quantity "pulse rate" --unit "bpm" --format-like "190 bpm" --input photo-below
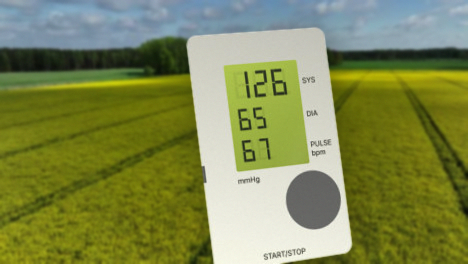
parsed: 67 bpm
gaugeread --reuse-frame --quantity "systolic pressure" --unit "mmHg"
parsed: 126 mmHg
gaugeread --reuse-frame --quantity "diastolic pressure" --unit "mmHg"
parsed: 65 mmHg
